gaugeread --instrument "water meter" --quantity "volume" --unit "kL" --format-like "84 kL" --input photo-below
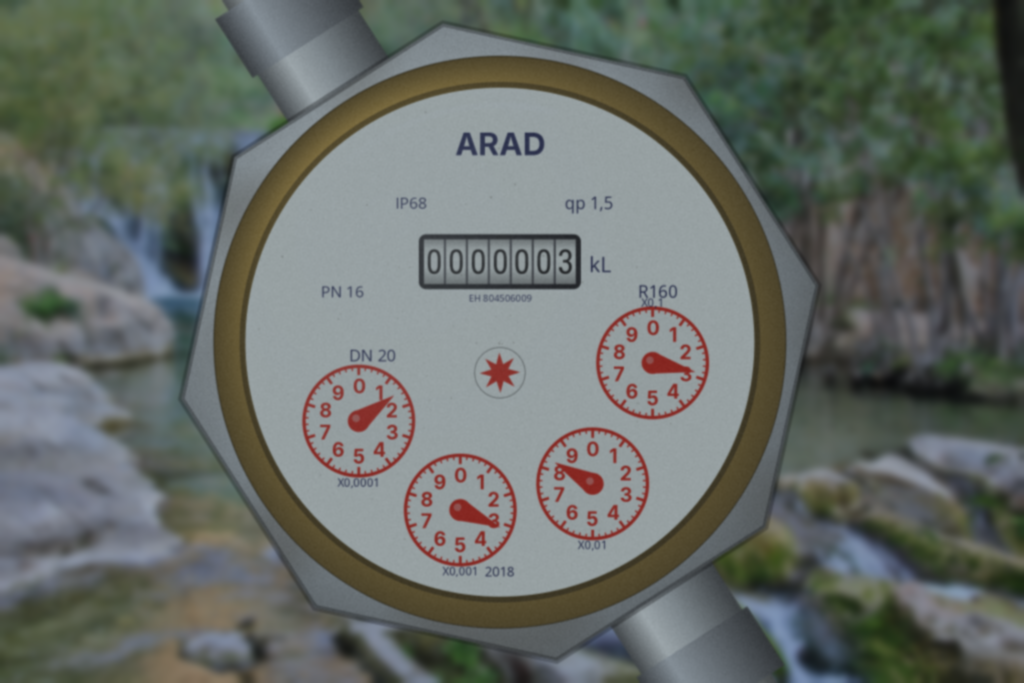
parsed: 3.2831 kL
